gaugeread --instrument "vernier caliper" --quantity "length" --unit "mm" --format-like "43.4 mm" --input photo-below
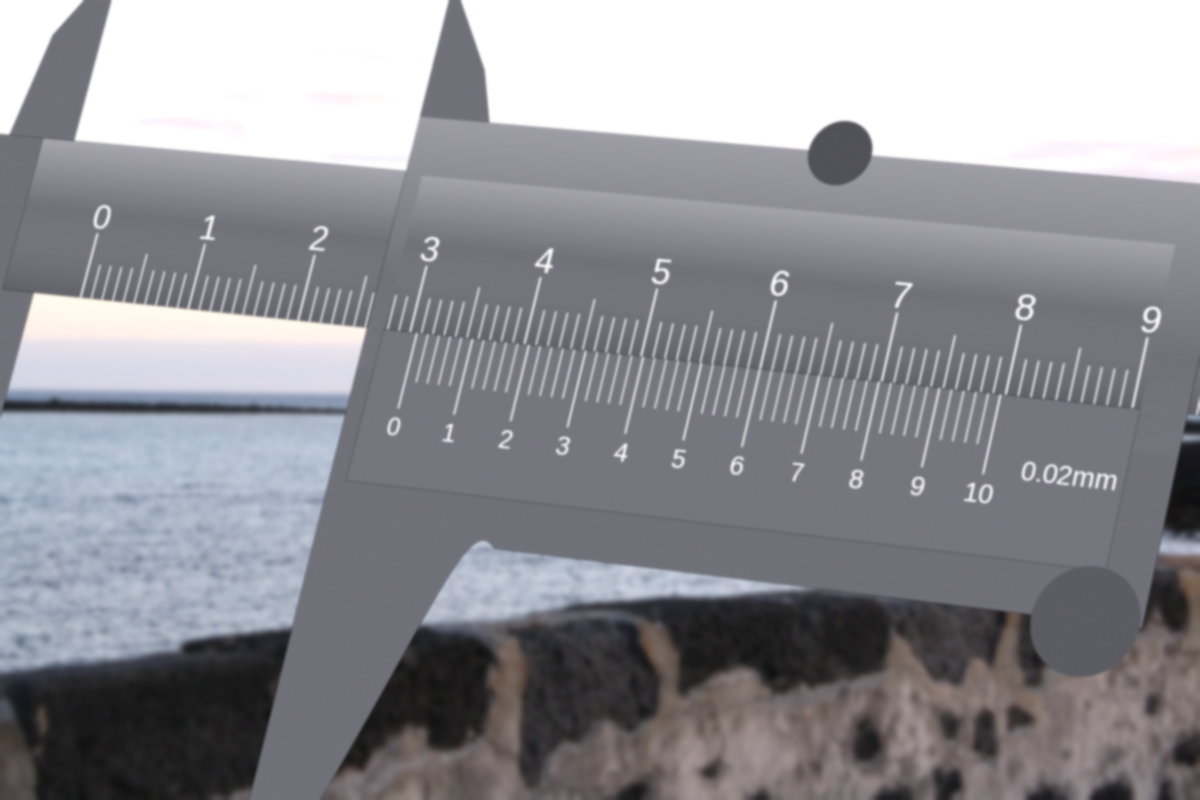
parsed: 30.6 mm
